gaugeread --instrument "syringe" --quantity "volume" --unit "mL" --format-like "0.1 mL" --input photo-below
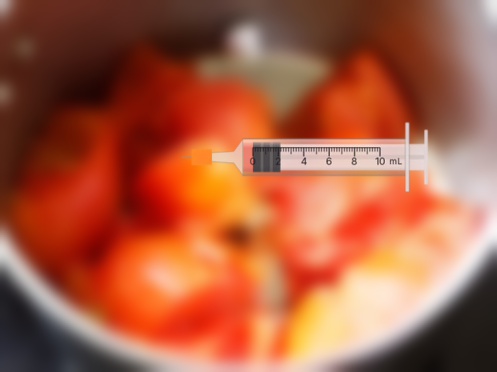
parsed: 0 mL
